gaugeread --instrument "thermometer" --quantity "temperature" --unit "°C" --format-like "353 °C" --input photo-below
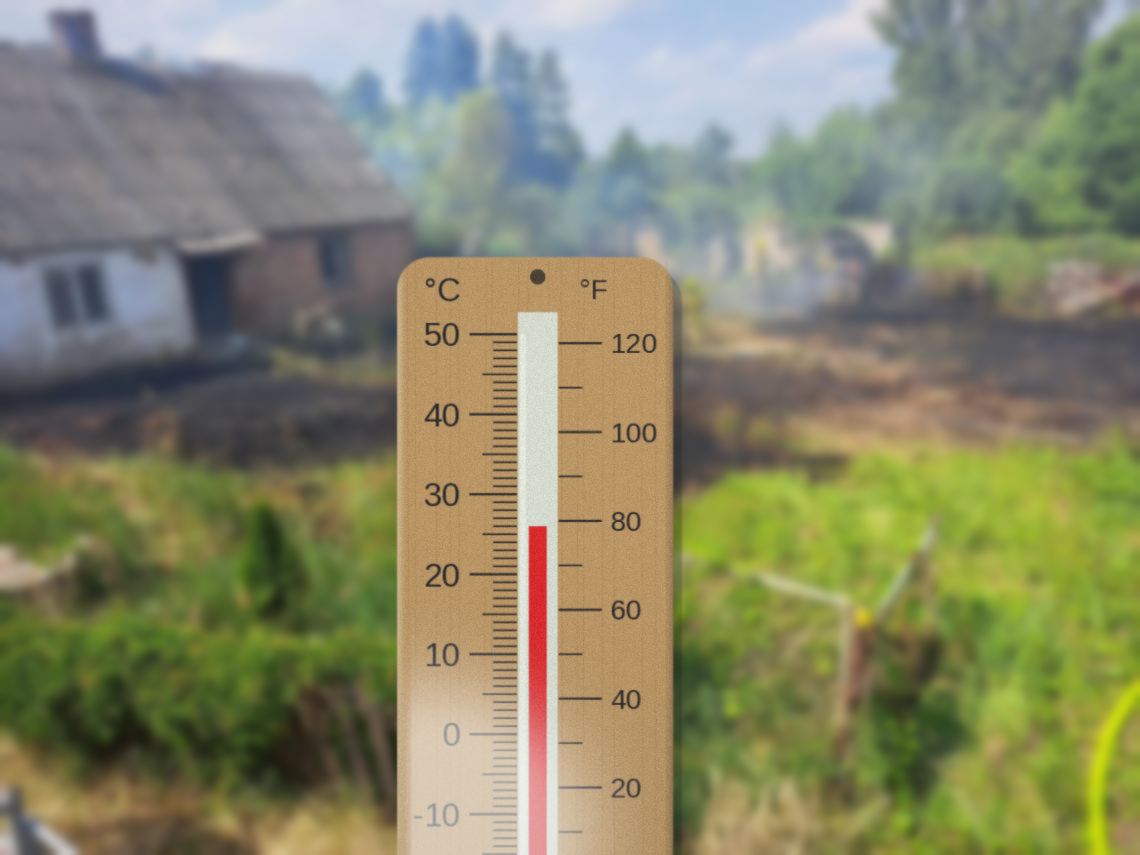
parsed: 26 °C
